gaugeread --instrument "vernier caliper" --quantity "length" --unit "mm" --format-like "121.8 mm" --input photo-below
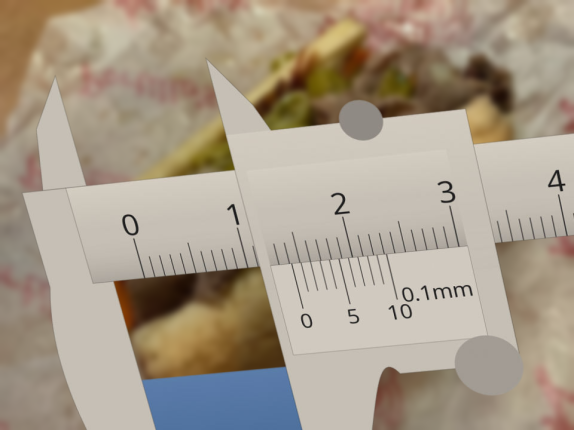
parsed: 14.2 mm
